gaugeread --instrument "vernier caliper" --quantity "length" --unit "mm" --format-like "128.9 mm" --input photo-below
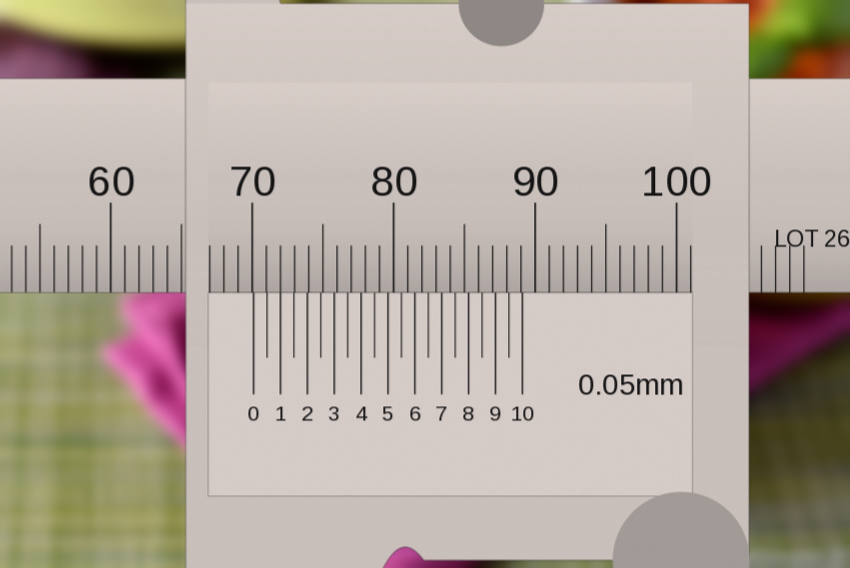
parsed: 70.1 mm
